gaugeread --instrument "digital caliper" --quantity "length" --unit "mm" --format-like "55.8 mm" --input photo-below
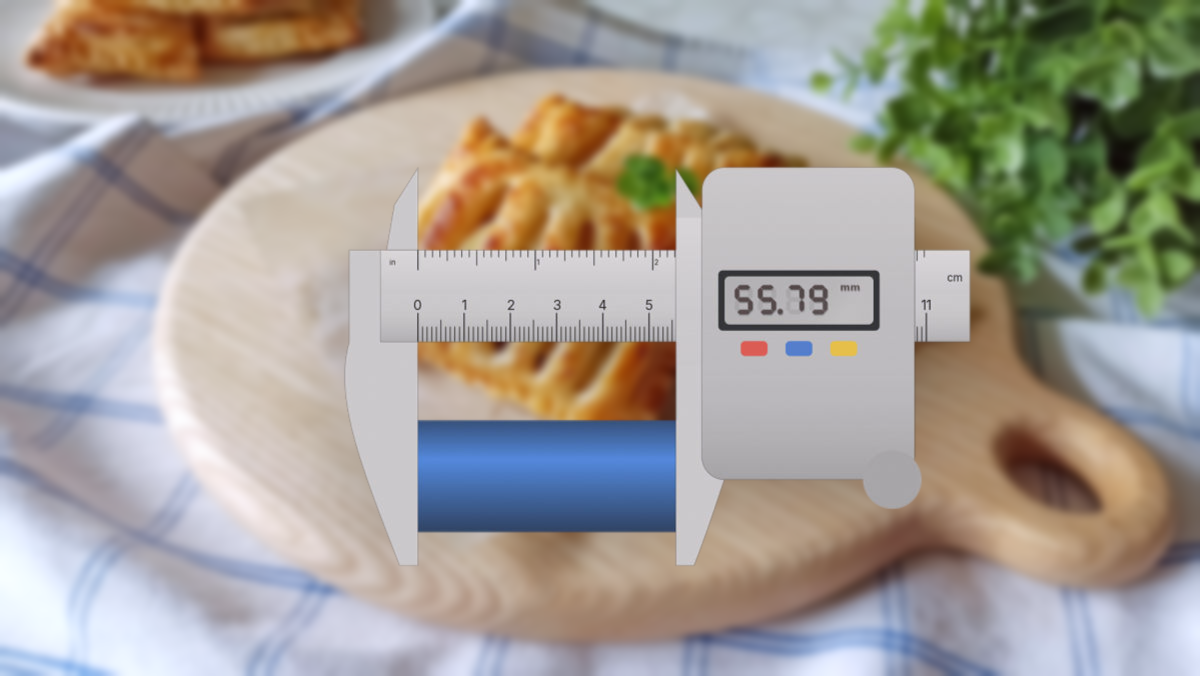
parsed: 55.79 mm
